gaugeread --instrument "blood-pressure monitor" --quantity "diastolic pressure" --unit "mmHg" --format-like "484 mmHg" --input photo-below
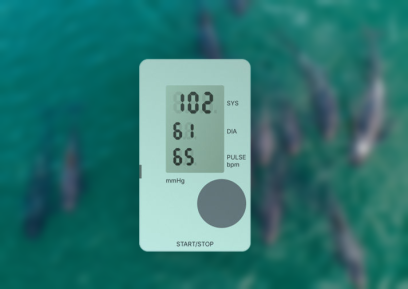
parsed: 61 mmHg
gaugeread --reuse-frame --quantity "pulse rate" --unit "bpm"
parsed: 65 bpm
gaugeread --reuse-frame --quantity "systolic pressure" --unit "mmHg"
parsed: 102 mmHg
